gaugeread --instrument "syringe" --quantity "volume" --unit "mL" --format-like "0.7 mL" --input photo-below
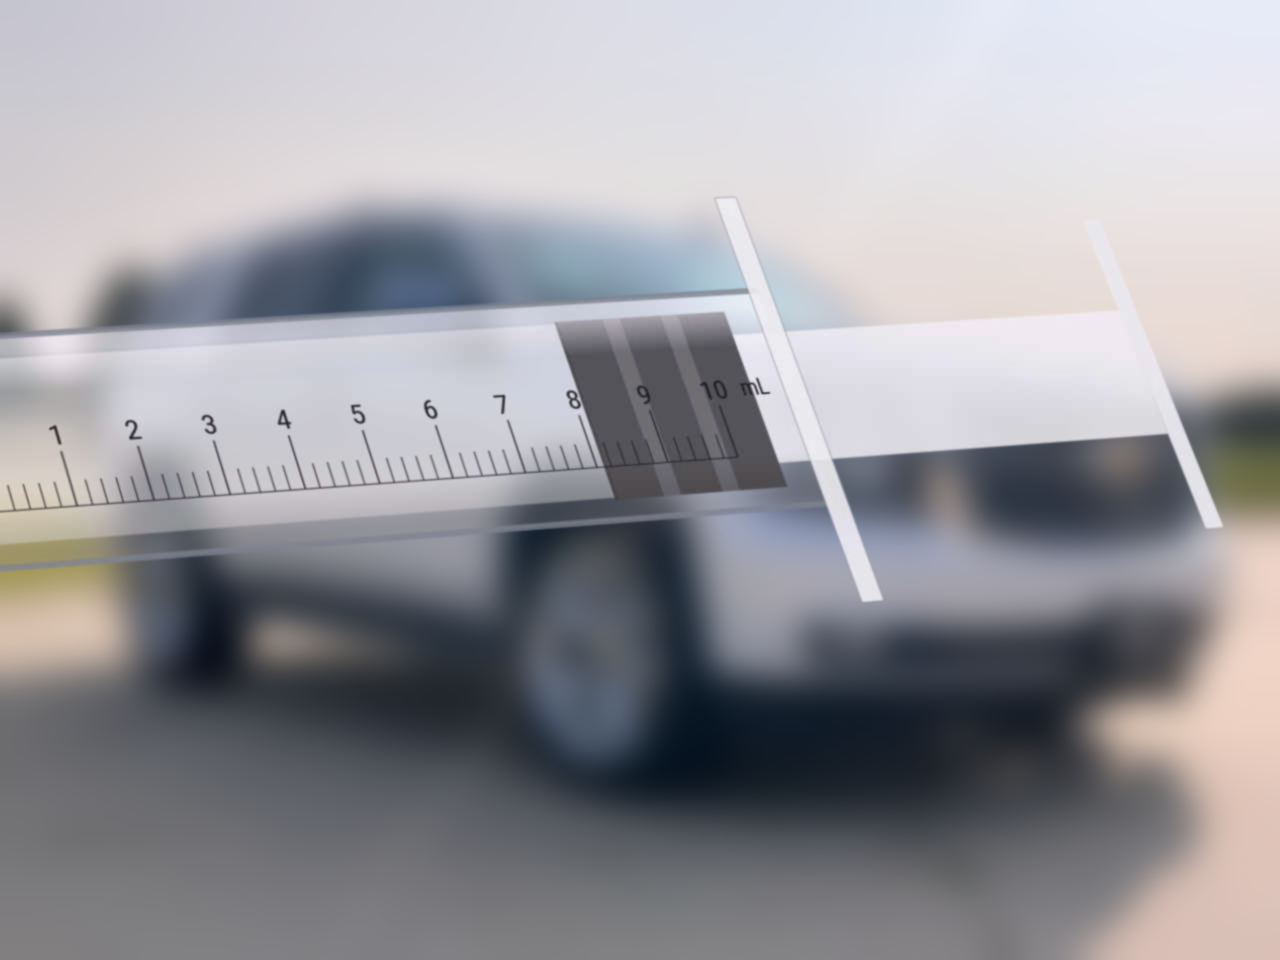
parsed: 8.1 mL
